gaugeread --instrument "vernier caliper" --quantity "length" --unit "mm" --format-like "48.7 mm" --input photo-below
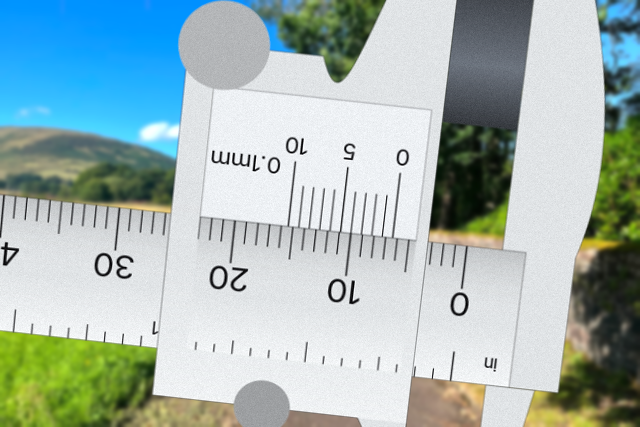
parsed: 6.4 mm
